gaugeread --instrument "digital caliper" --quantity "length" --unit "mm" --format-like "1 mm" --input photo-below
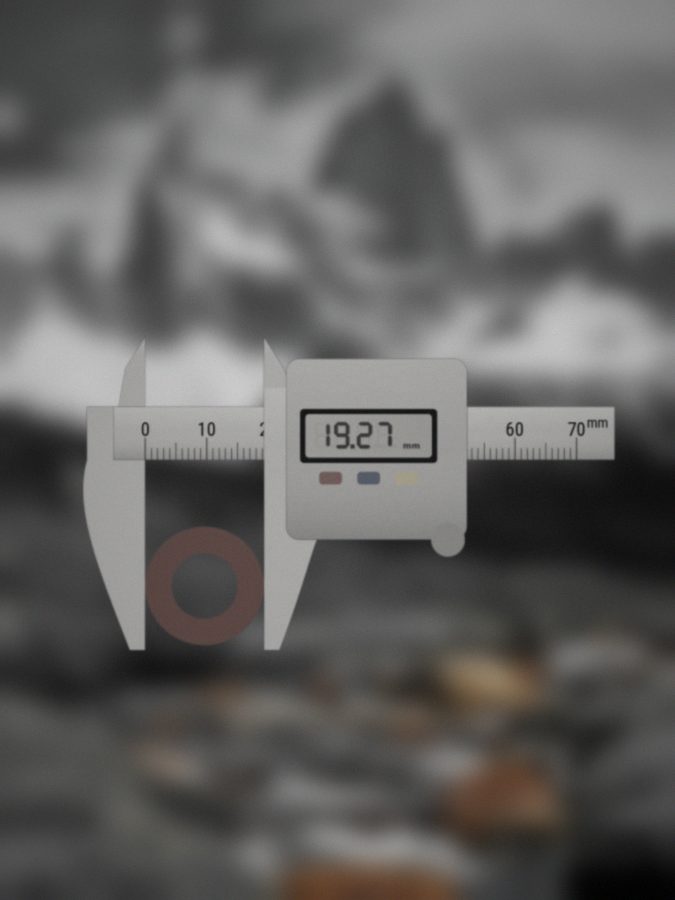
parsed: 19.27 mm
